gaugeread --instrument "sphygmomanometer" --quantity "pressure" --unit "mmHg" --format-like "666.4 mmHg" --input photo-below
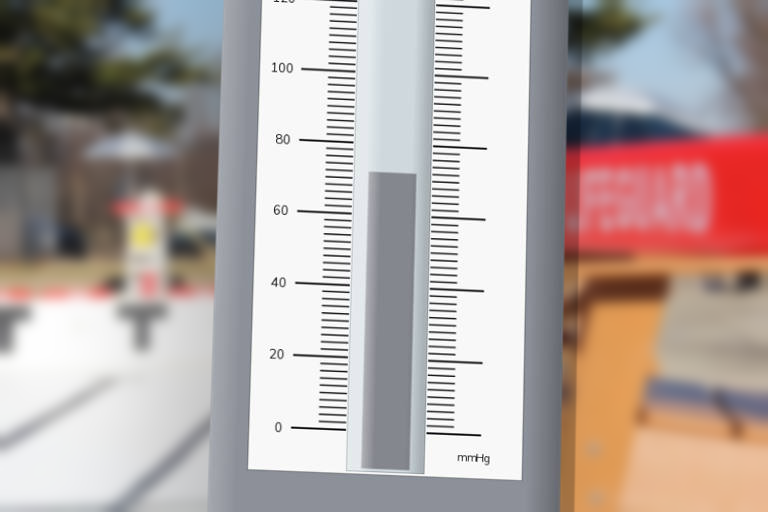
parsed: 72 mmHg
